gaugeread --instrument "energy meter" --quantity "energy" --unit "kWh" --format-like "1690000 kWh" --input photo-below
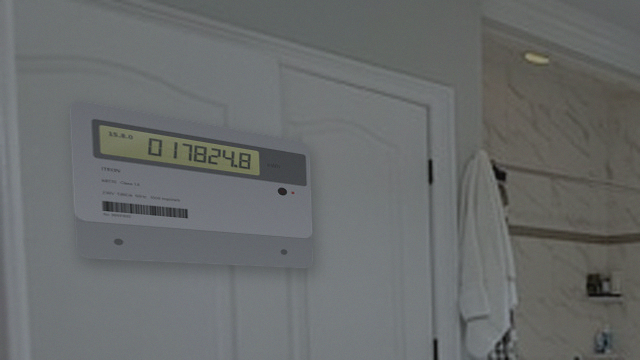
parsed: 17824.8 kWh
